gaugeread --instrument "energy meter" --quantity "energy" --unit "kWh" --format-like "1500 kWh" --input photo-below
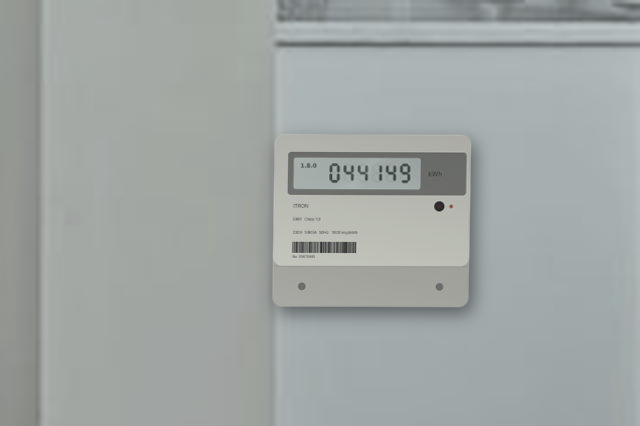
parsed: 44149 kWh
